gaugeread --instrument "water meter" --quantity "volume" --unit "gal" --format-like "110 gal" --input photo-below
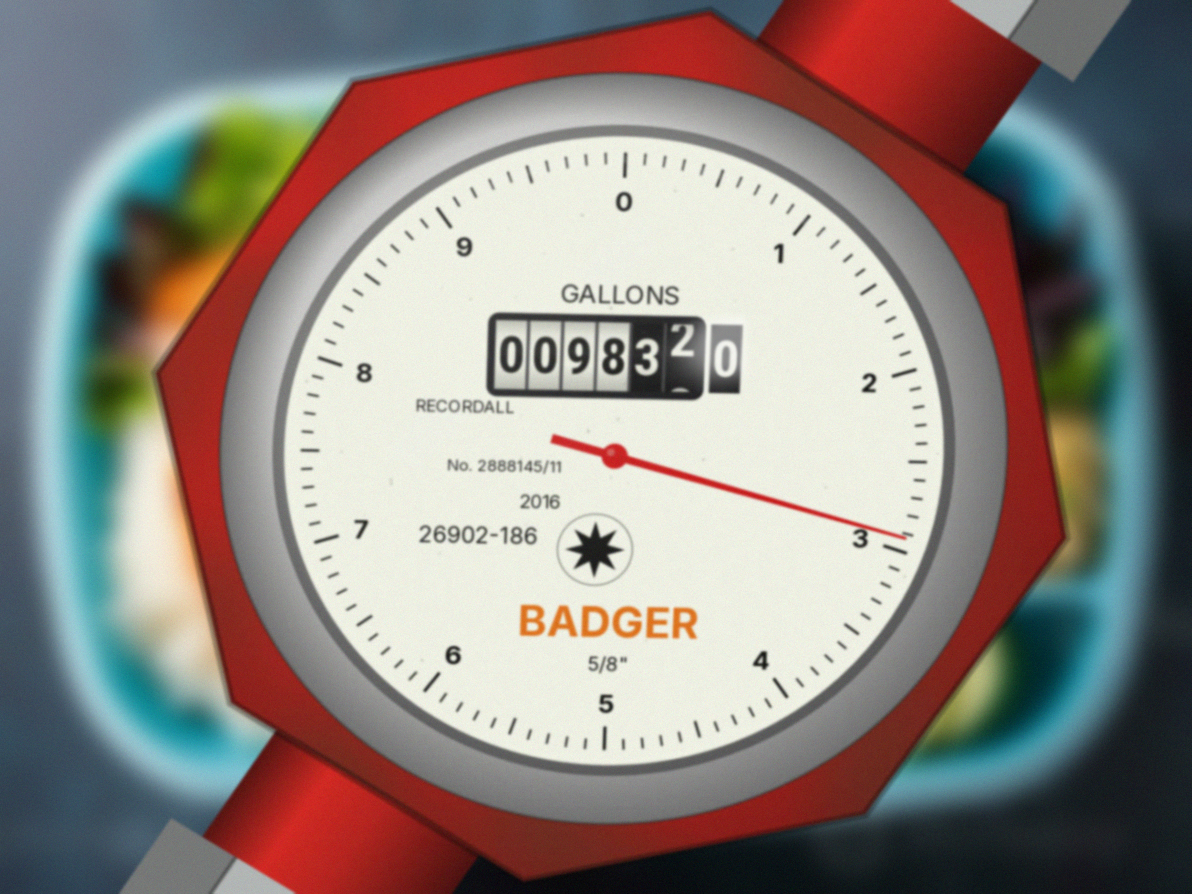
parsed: 98322.9 gal
